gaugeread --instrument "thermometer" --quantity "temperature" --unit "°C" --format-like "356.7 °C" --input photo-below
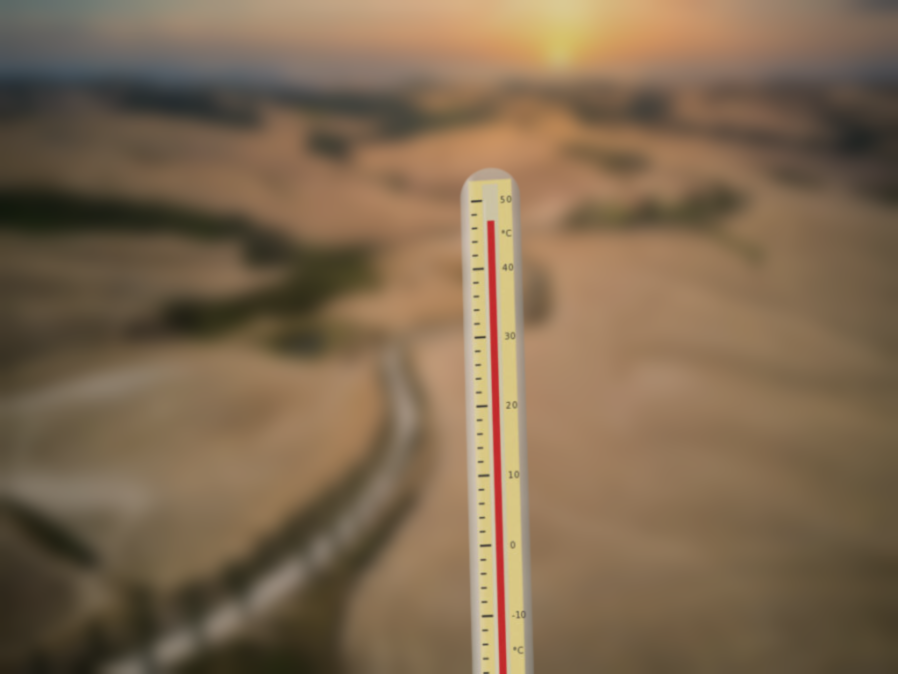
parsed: 47 °C
